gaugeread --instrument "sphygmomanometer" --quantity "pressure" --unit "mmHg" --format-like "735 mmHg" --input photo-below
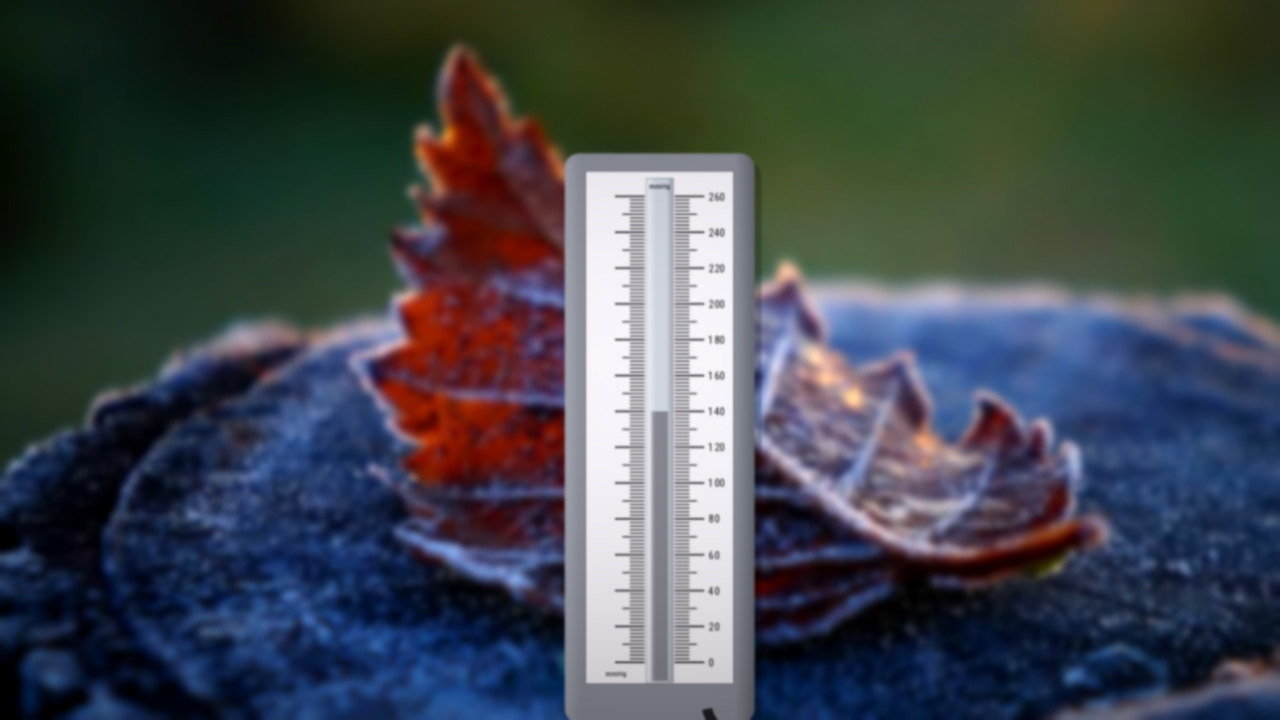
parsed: 140 mmHg
